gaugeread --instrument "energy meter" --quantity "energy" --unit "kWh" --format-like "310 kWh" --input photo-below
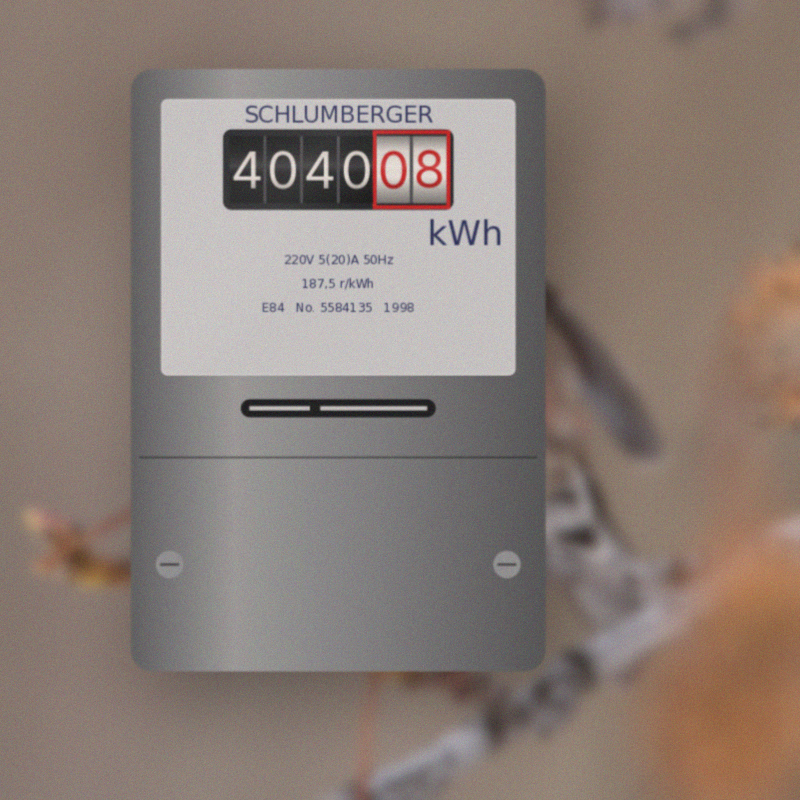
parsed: 4040.08 kWh
